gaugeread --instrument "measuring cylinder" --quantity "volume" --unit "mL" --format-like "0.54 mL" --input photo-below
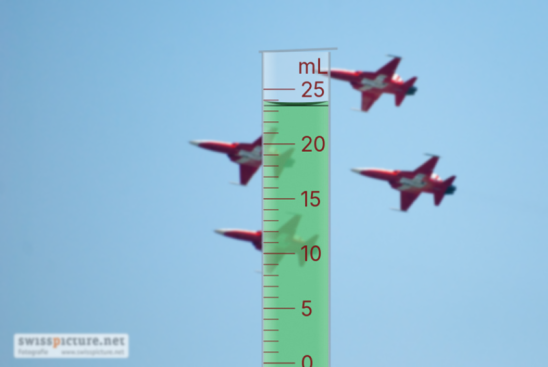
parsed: 23.5 mL
